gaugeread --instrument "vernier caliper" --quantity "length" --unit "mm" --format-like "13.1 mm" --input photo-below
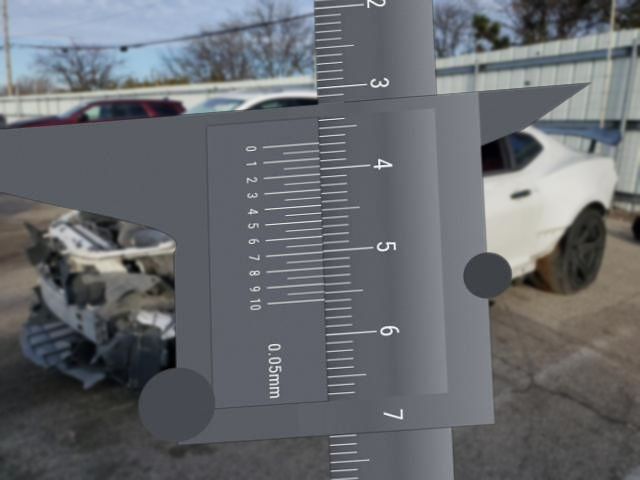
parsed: 36.8 mm
